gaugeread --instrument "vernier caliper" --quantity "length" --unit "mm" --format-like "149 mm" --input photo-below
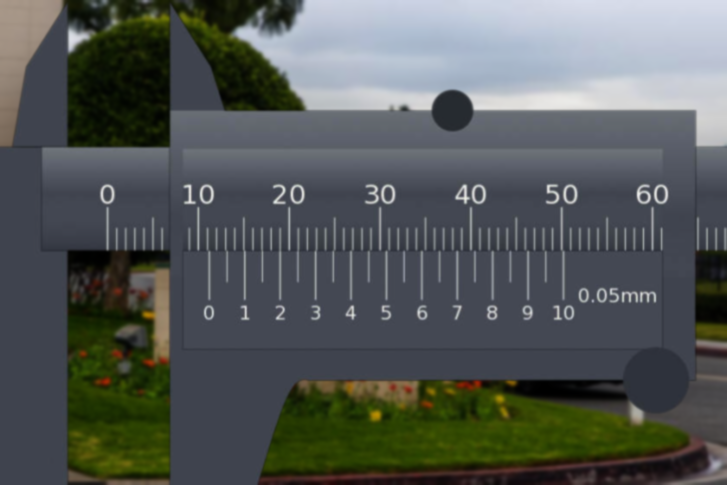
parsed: 11.2 mm
